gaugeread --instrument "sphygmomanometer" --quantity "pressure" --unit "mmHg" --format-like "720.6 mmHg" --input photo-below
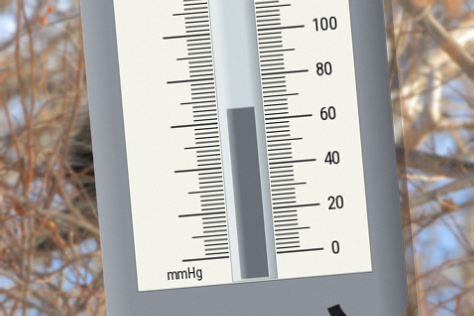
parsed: 66 mmHg
